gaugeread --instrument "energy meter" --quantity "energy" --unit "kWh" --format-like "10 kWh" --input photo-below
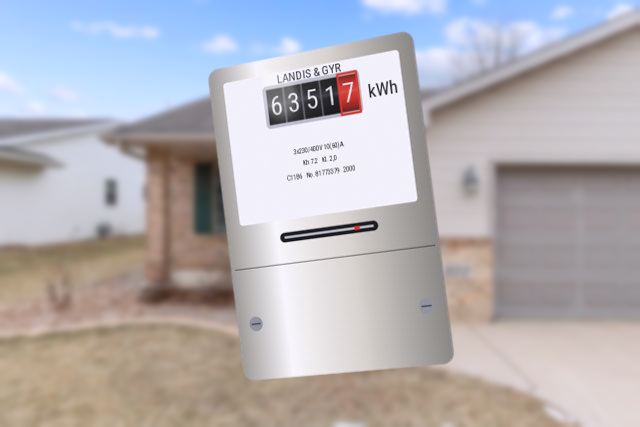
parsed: 6351.7 kWh
